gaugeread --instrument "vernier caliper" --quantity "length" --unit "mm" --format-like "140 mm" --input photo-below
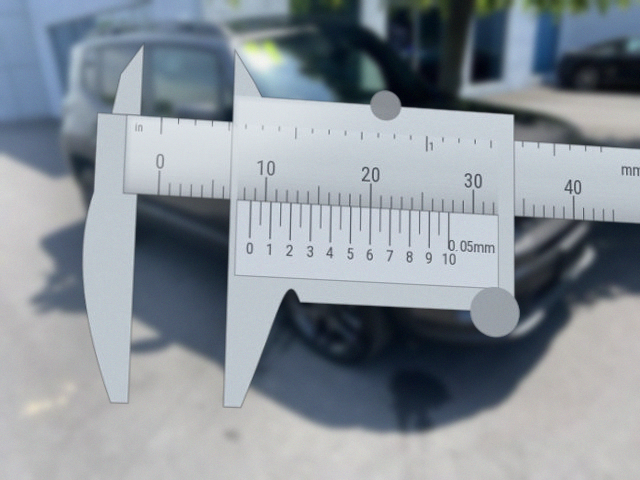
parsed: 8.6 mm
